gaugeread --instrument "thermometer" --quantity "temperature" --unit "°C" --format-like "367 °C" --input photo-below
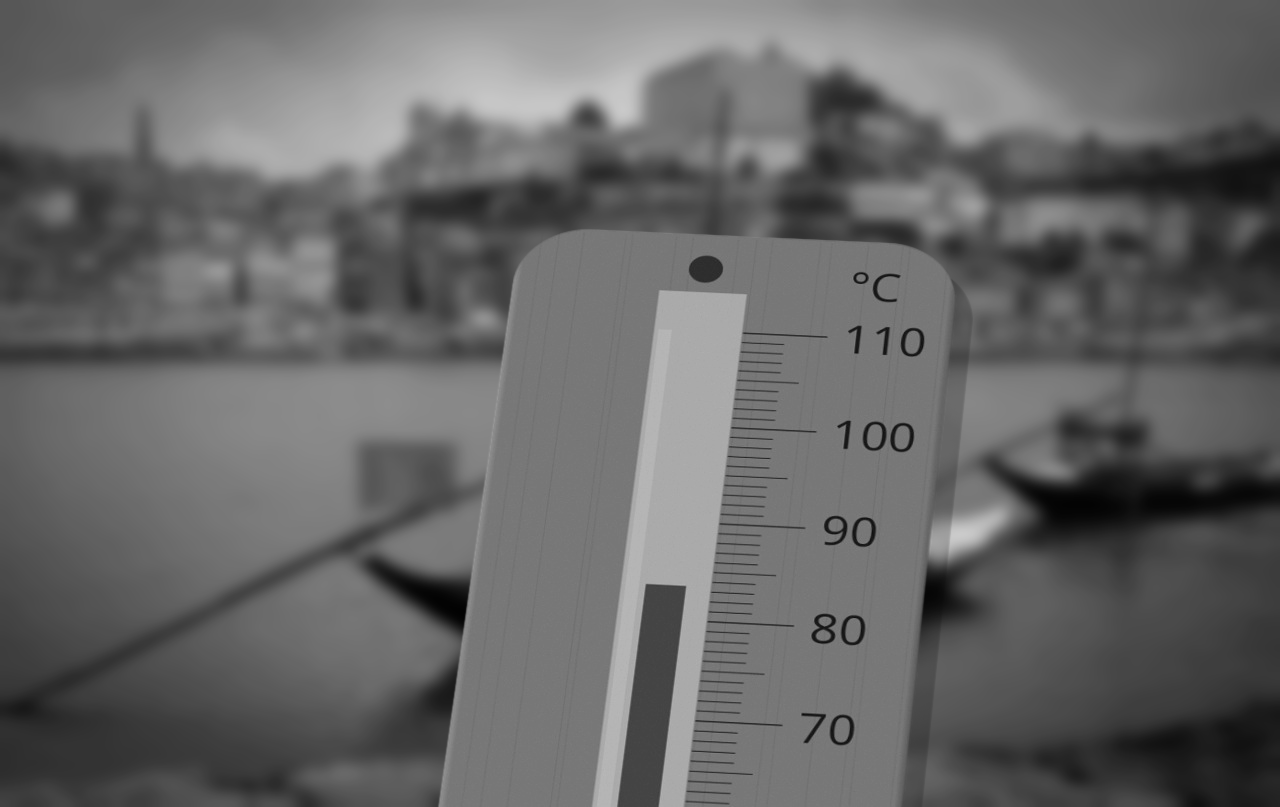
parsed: 83.5 °C
